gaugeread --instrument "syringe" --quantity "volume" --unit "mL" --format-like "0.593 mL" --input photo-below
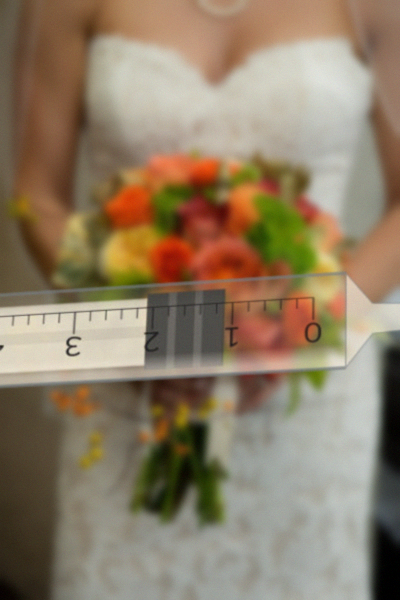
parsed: 1.1 mL
